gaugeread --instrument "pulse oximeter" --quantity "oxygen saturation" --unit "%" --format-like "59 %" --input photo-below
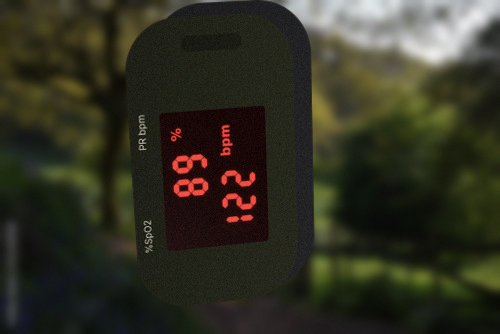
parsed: 89 %
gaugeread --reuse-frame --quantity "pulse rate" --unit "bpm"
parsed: 122 bpm
